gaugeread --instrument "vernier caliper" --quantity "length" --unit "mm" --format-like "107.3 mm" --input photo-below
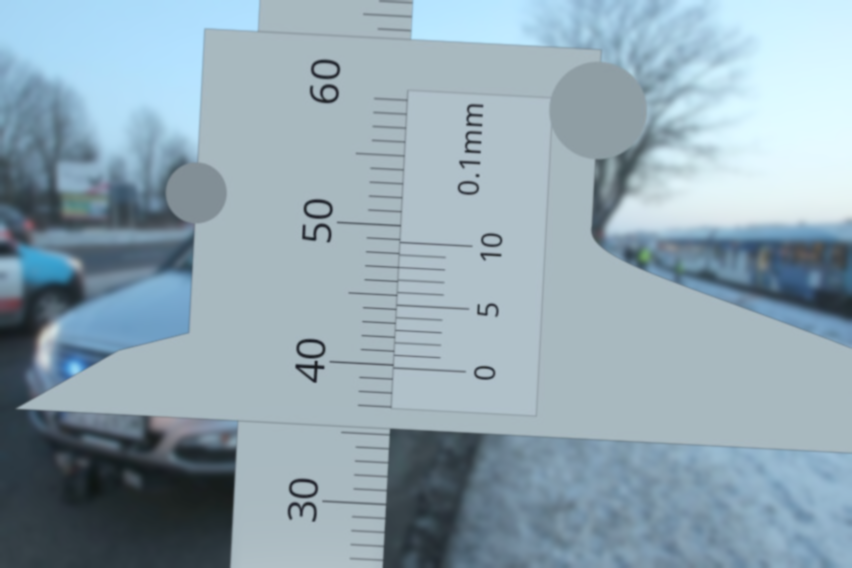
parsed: 39.8 mm
